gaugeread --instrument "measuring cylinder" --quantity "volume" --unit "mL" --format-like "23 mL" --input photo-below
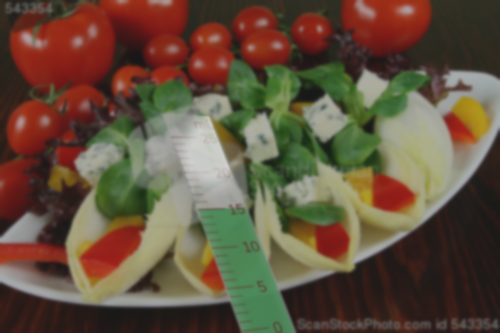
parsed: 15 mL
